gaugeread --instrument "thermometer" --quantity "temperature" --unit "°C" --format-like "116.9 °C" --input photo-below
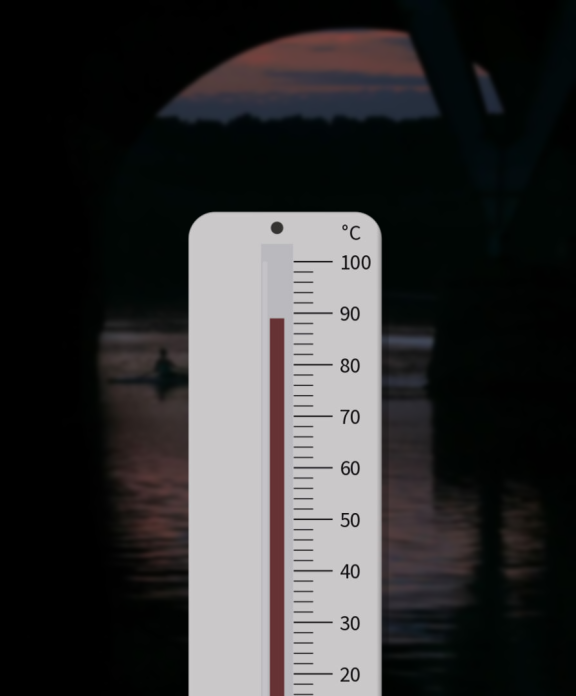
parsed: 89 °C
